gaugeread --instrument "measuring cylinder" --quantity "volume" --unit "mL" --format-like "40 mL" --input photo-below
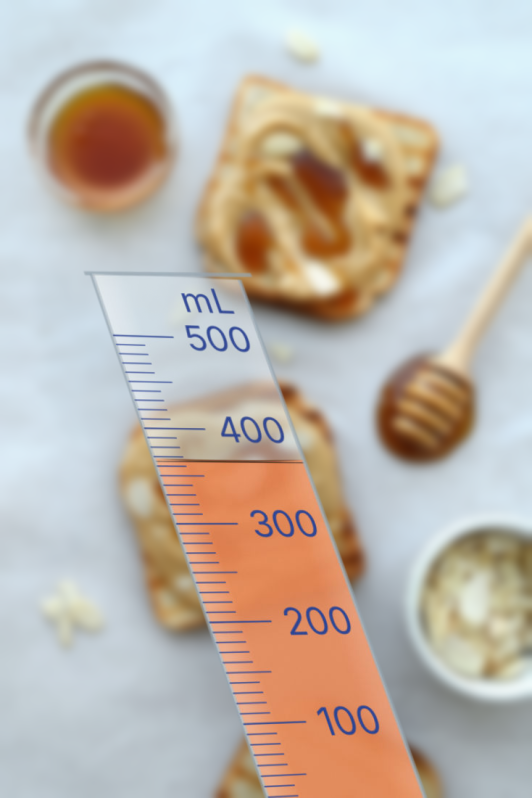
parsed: 365 mL
